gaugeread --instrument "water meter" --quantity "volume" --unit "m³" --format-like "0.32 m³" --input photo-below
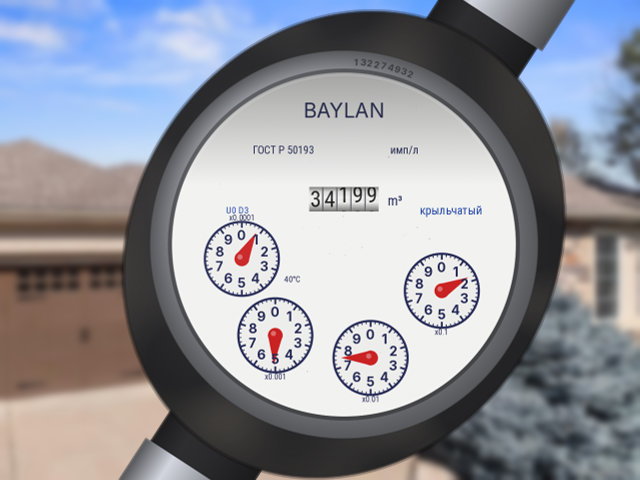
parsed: 34199.1750 m³
